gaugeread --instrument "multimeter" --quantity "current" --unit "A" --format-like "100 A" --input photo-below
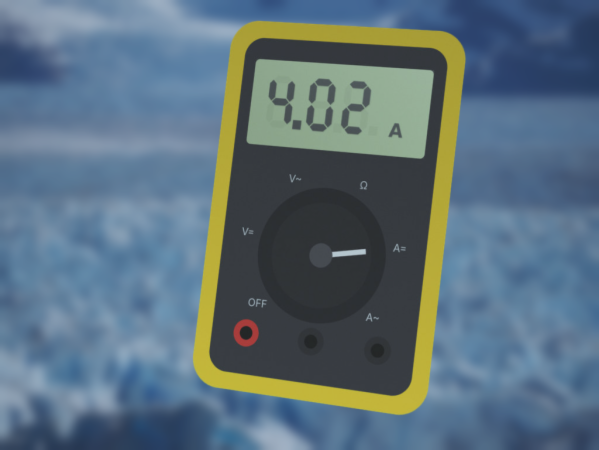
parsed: 4.02 A
